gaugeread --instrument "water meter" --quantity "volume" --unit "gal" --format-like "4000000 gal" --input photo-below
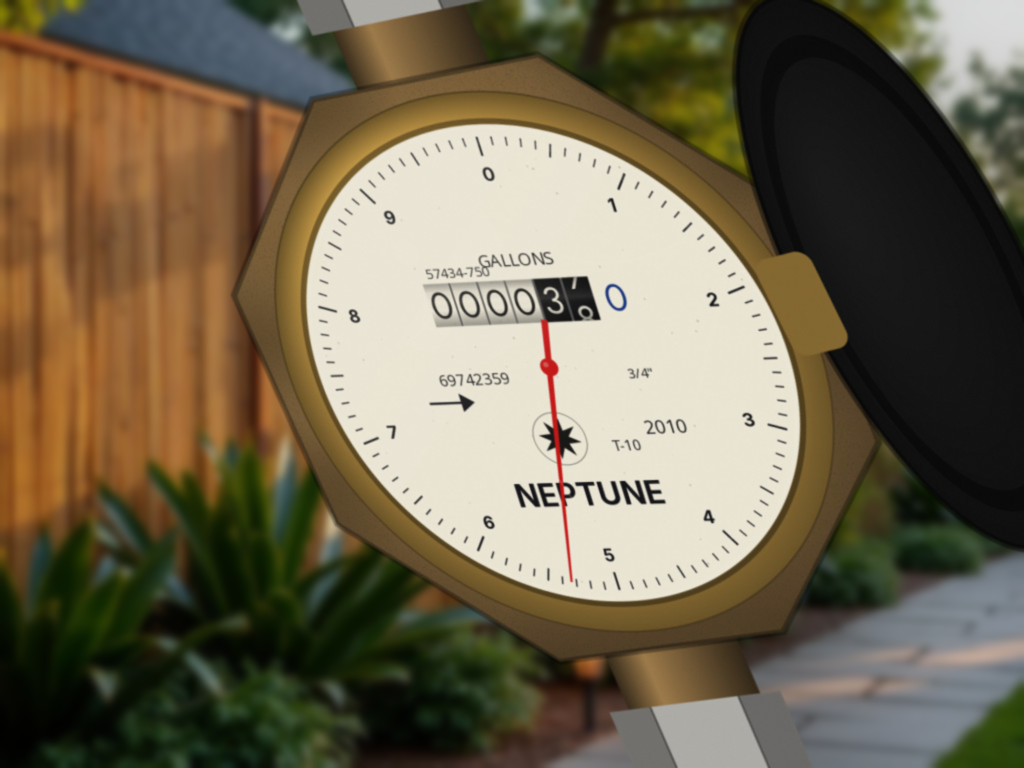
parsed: 375.3 gal
